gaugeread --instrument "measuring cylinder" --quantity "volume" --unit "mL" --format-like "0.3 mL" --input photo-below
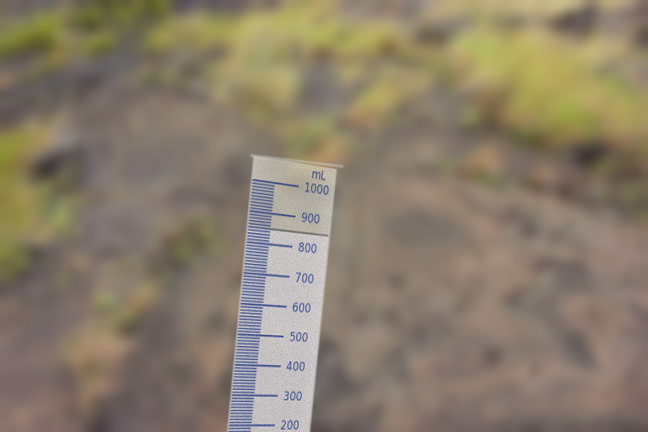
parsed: 850 mL
